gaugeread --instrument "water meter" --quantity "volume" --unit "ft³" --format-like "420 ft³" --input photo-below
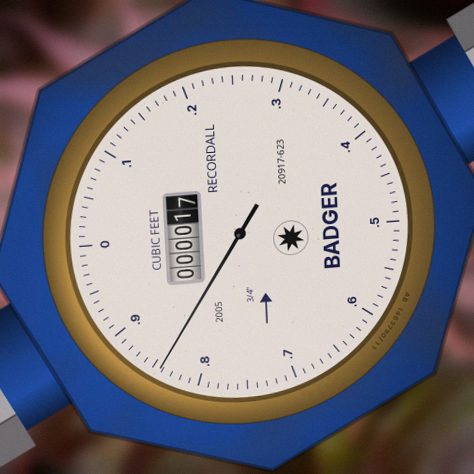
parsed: 16.84 ft³
